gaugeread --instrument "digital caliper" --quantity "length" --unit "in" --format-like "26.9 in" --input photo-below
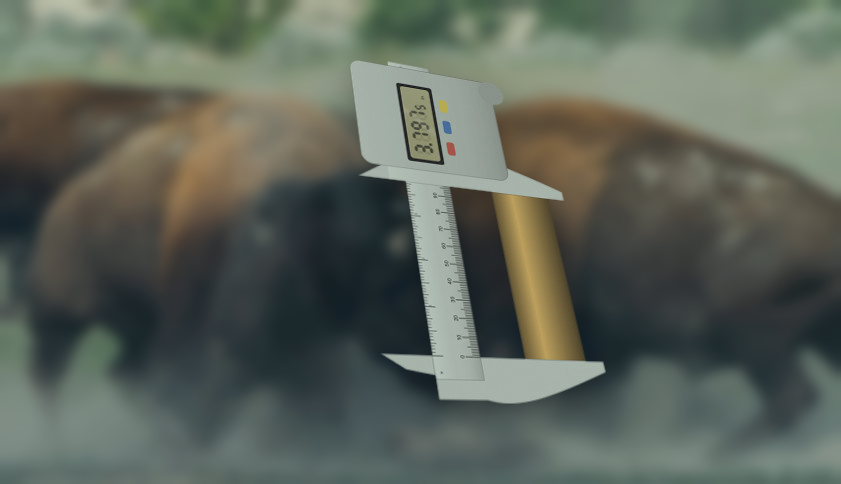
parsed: 3.7975 in
